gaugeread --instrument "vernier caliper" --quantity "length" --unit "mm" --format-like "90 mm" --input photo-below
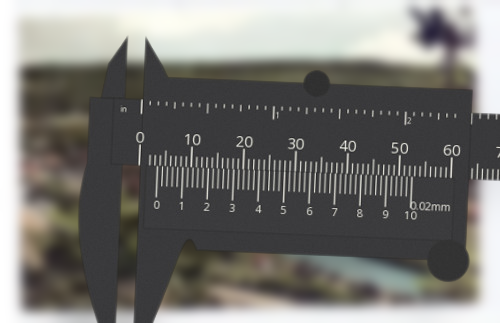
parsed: 3.5 mm
